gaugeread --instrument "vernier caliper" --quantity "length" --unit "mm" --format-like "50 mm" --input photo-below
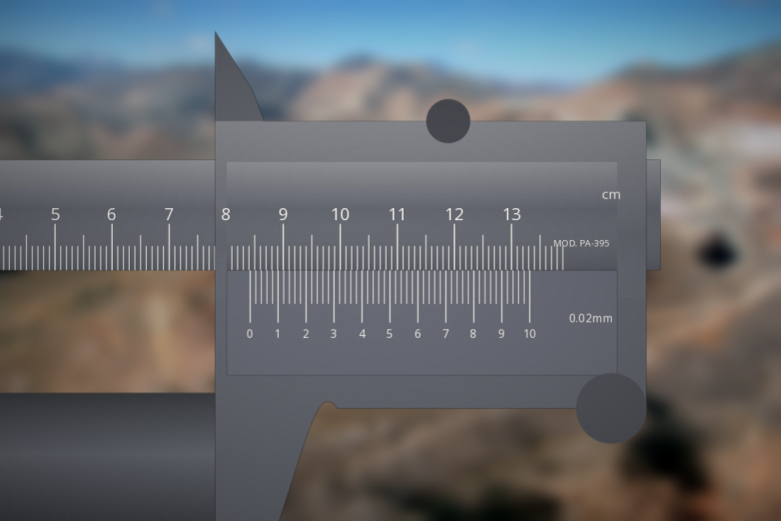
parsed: 84.2 mm
